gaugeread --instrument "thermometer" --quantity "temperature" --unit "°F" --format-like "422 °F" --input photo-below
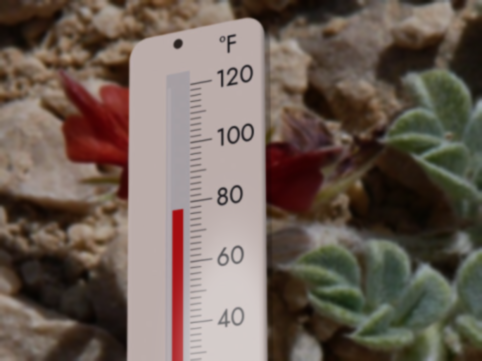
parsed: 78 °F
